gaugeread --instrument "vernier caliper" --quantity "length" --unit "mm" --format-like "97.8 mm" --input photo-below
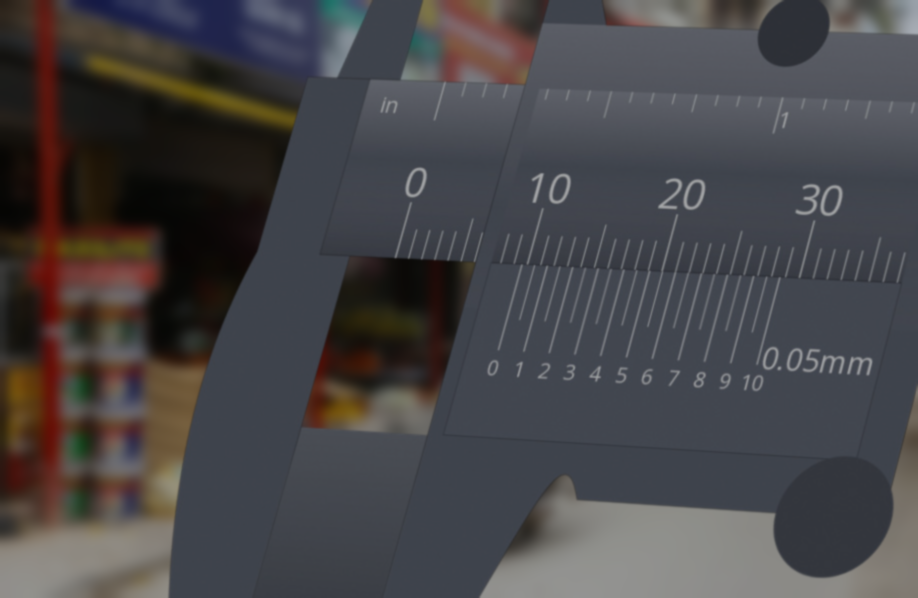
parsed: 9.6 mm
